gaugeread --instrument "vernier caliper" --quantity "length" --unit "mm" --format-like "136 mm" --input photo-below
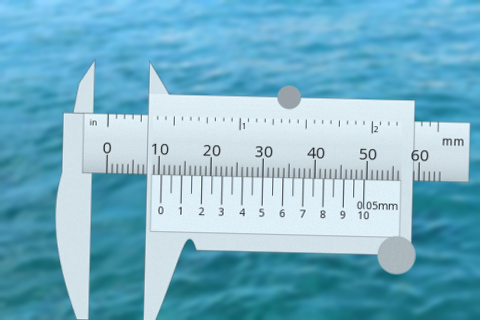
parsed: 10.5 mm
